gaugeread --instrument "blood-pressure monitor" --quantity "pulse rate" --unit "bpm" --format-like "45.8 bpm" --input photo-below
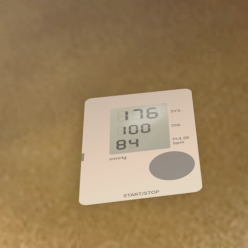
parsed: 84 bpm
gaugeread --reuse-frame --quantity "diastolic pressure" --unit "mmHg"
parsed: 100 mmHg
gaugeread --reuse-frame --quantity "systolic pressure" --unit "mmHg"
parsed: 176 mmHg
